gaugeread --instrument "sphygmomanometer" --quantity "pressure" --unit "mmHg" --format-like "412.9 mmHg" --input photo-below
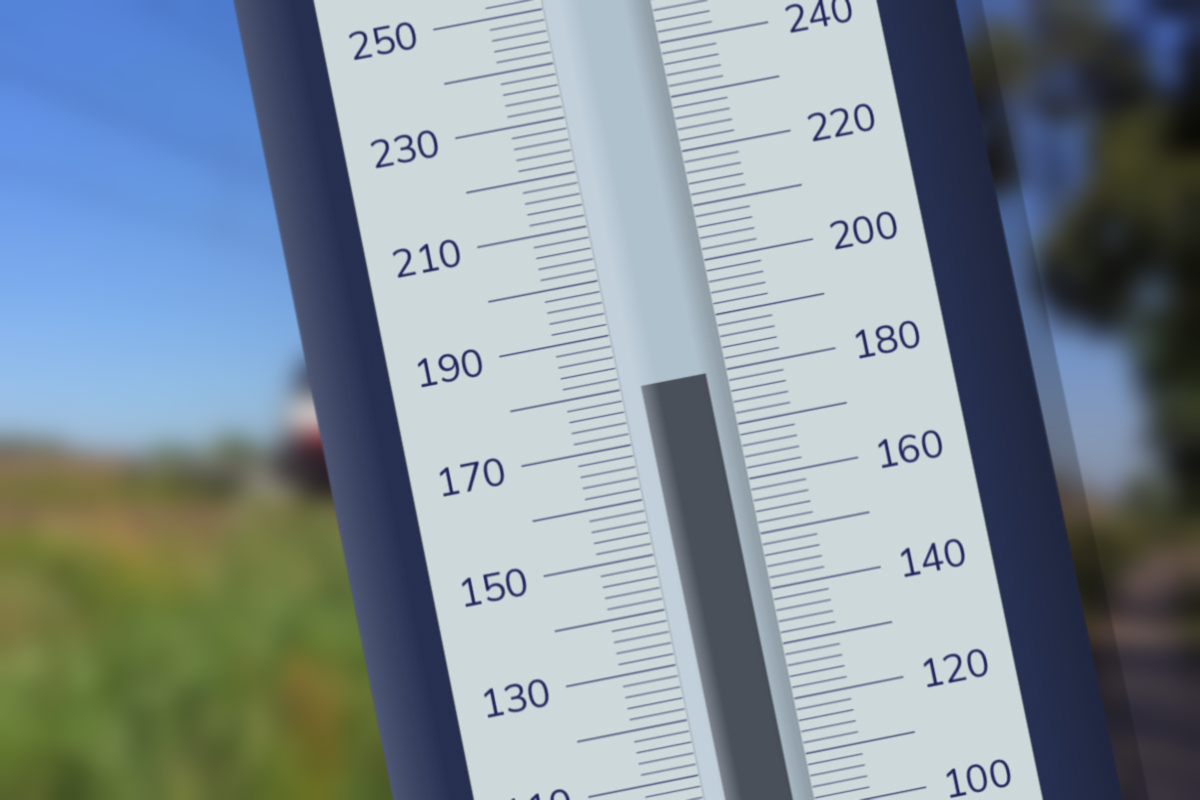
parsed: 180 mmHg
